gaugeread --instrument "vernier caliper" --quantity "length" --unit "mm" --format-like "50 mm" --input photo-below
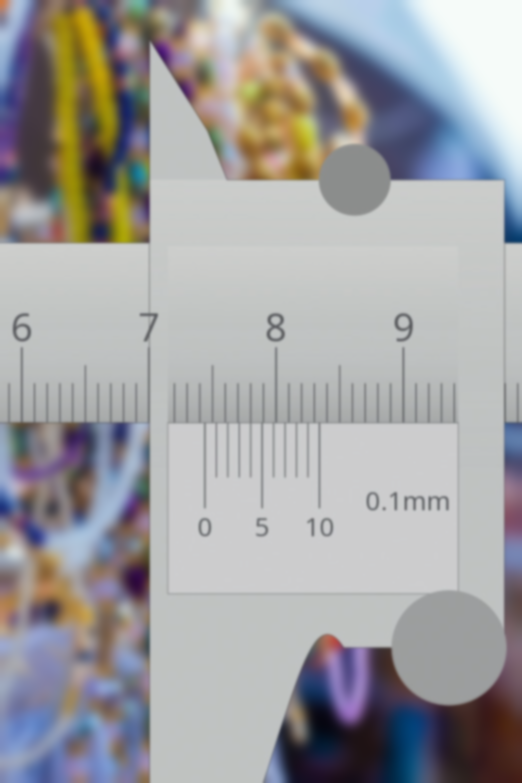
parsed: 74.4 mm
